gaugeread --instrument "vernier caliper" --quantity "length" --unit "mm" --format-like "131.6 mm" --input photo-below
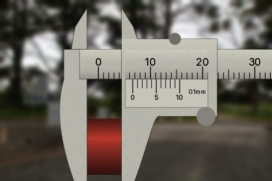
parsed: 6.6 mm
